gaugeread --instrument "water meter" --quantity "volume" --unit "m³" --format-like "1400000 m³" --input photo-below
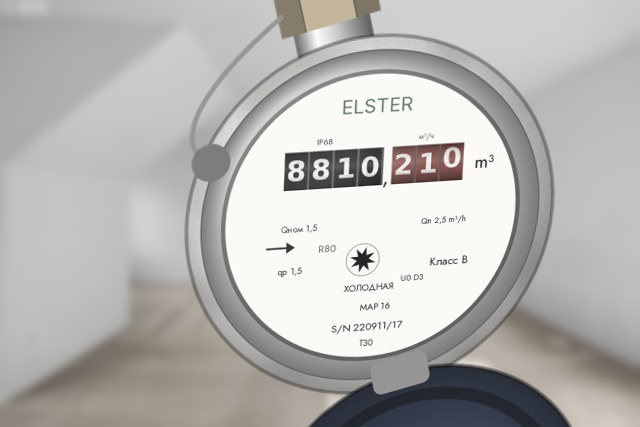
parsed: 8810.210 m³
